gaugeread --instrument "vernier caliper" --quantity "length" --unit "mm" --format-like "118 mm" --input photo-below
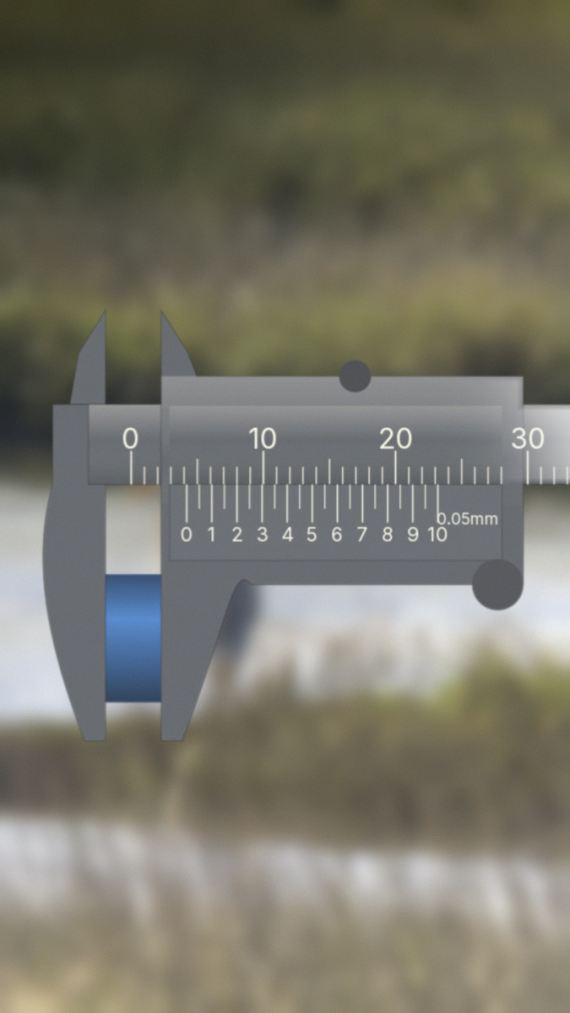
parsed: 4.2 mm
